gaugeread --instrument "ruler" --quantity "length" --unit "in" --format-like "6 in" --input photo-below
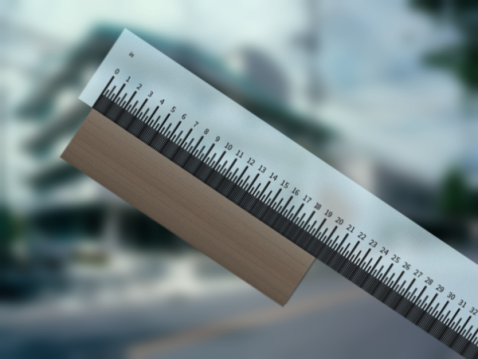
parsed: 20 in
